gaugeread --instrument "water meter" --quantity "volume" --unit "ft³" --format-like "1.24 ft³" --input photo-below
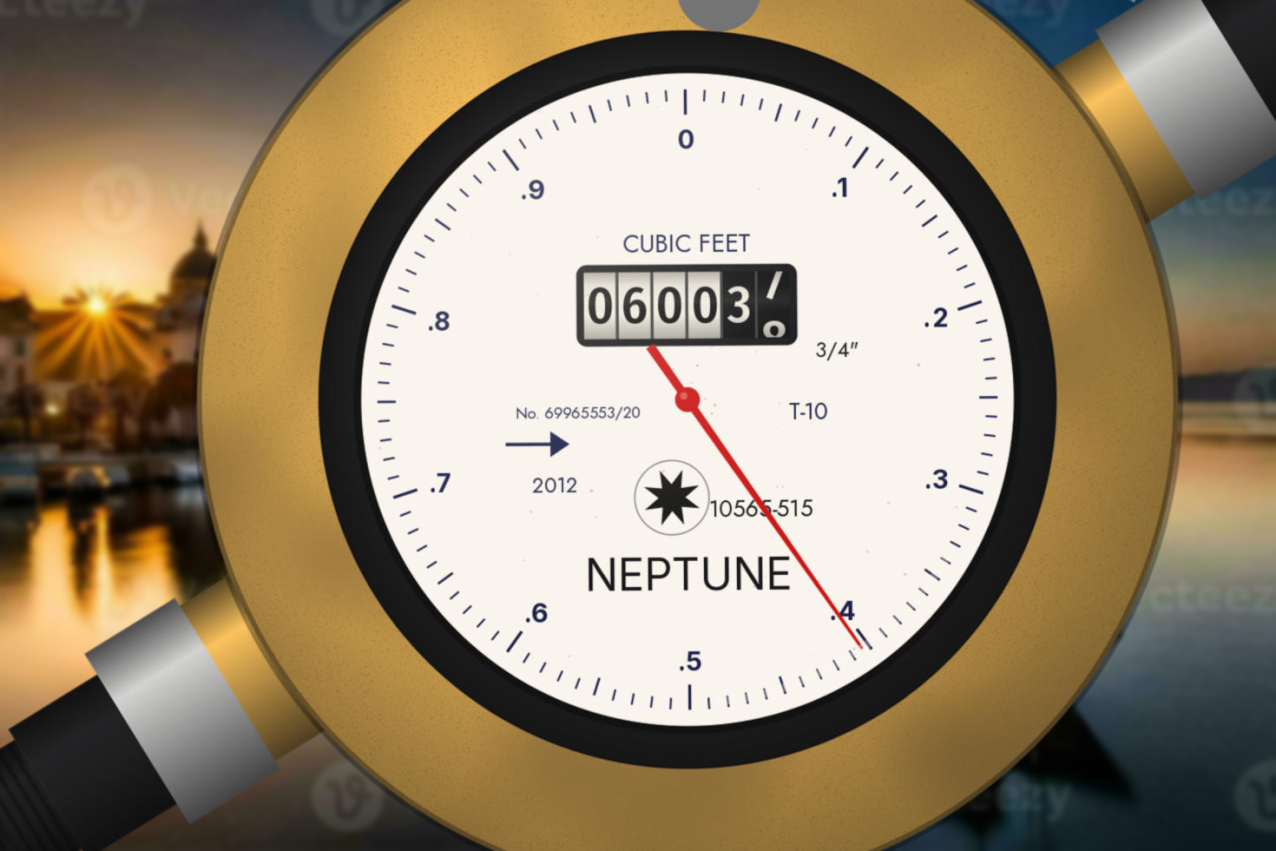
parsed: 60037.40 ft³
